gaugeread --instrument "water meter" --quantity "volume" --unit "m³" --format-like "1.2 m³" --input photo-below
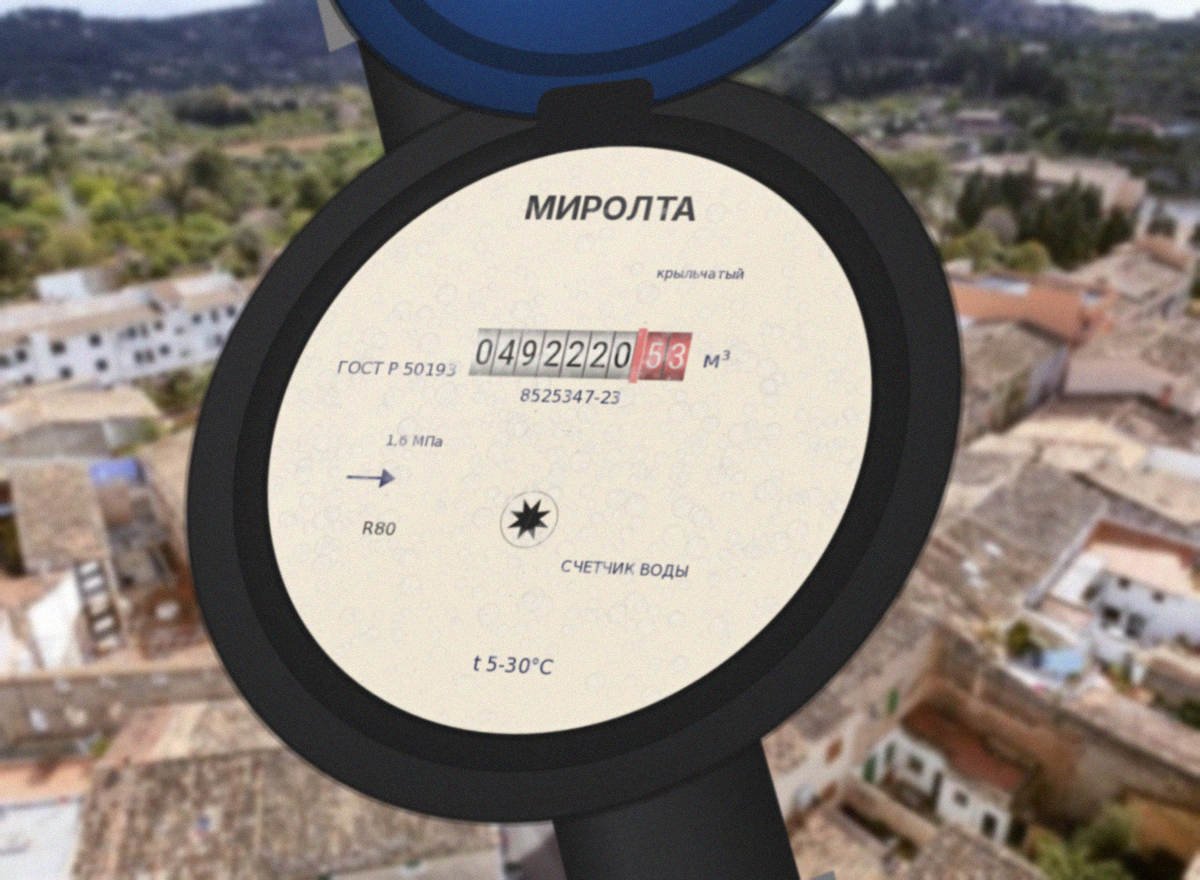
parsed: 492220.53 m³
